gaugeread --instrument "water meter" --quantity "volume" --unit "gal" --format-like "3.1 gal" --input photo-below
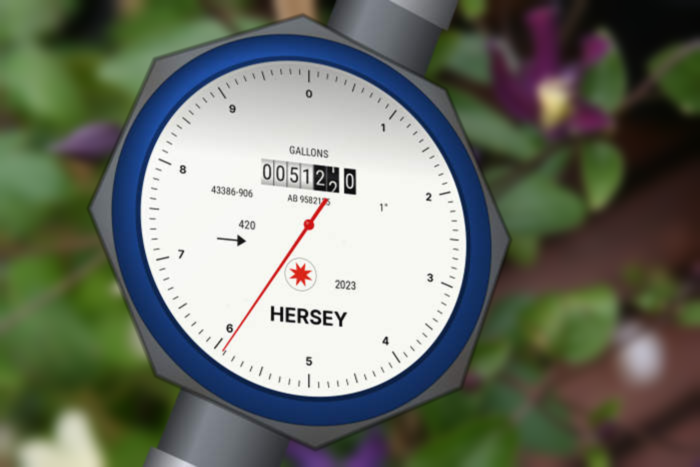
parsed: 51215.9 gal
